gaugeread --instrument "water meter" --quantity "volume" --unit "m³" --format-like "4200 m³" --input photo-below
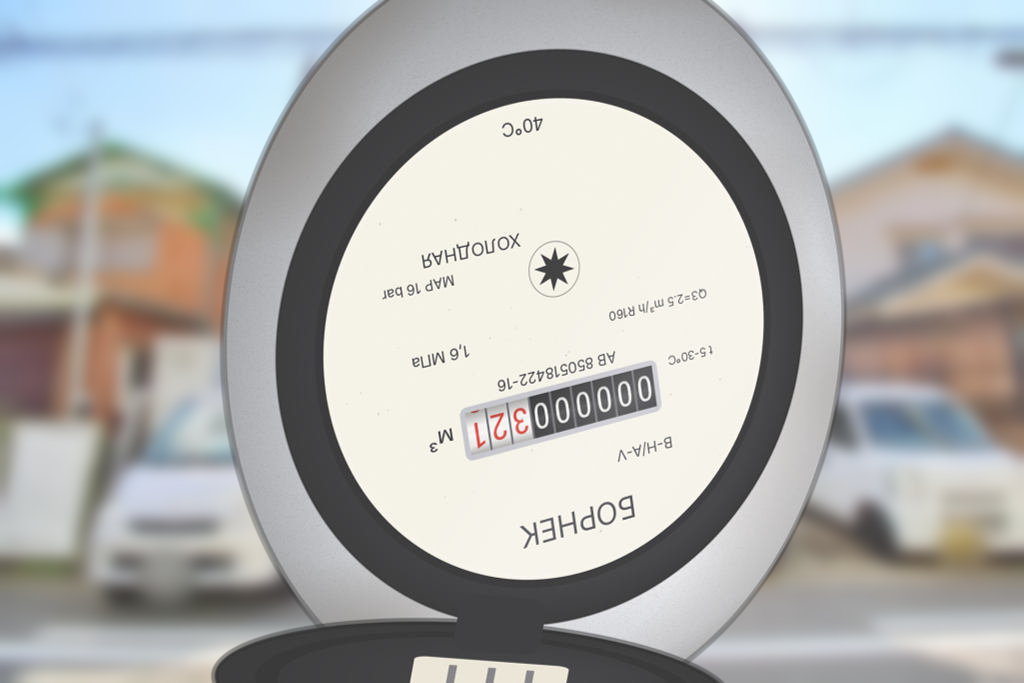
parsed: 0.321 m³
